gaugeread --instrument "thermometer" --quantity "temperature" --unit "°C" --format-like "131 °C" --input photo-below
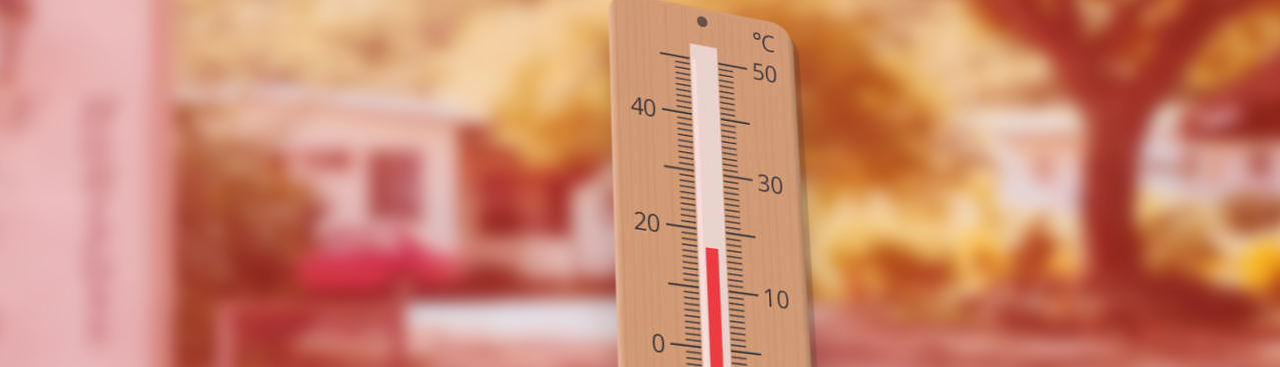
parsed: 17 °C
